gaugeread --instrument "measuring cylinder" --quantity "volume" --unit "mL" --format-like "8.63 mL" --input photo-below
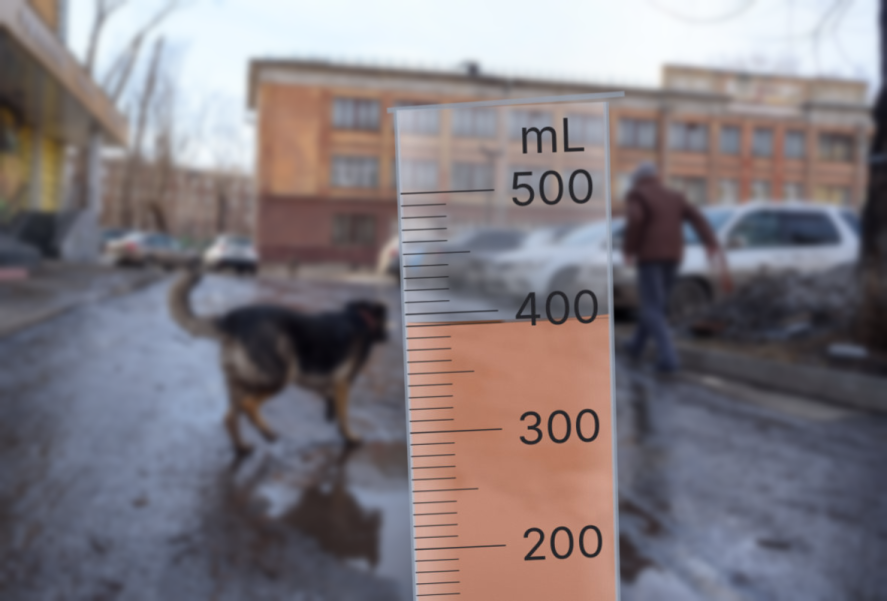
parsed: 390 mL
